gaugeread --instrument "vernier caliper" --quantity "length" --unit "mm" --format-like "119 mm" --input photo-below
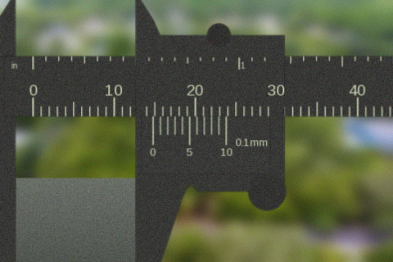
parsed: 14.8 mm
